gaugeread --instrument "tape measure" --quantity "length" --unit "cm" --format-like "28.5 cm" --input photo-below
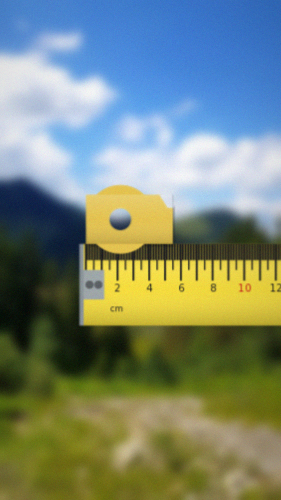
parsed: 5.5 cm
